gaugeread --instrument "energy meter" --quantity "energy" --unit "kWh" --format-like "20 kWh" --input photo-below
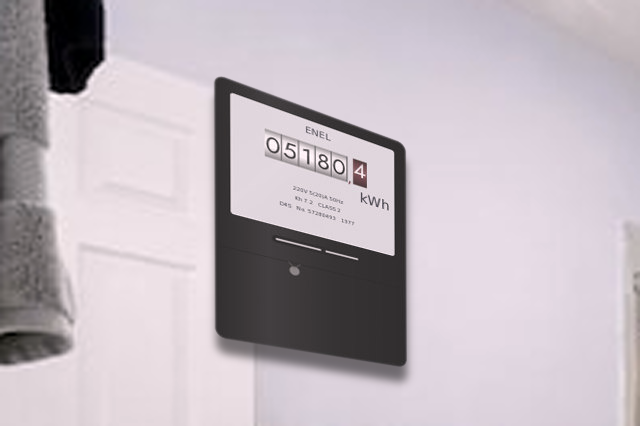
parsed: 5180.4 kWh
